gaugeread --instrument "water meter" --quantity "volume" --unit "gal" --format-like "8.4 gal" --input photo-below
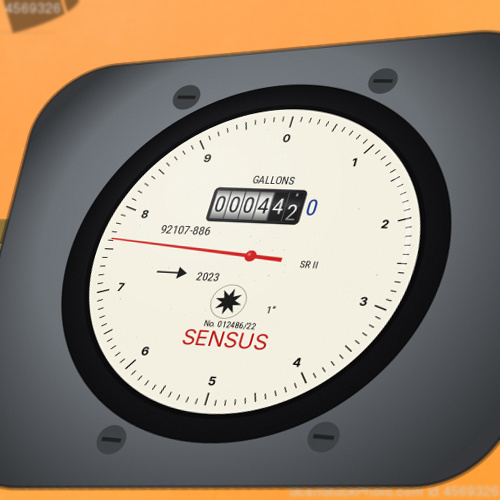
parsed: 4417.6 gal
